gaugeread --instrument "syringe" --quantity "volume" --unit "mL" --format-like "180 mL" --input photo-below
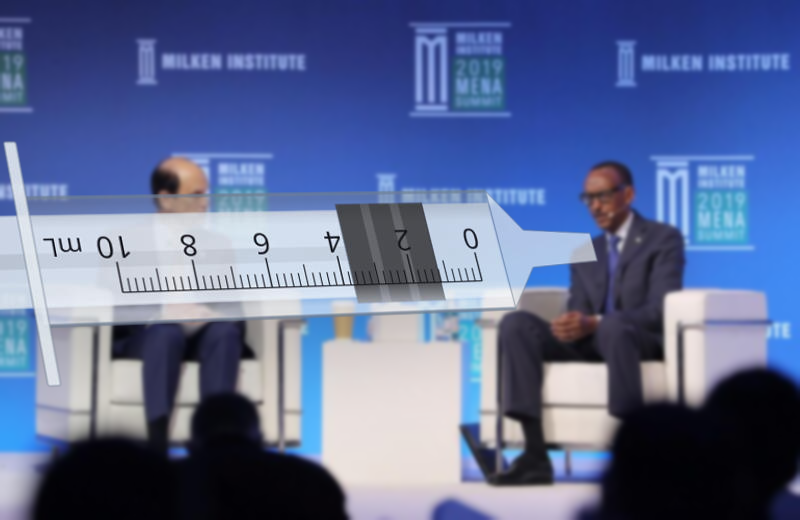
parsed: 1.2 mL
